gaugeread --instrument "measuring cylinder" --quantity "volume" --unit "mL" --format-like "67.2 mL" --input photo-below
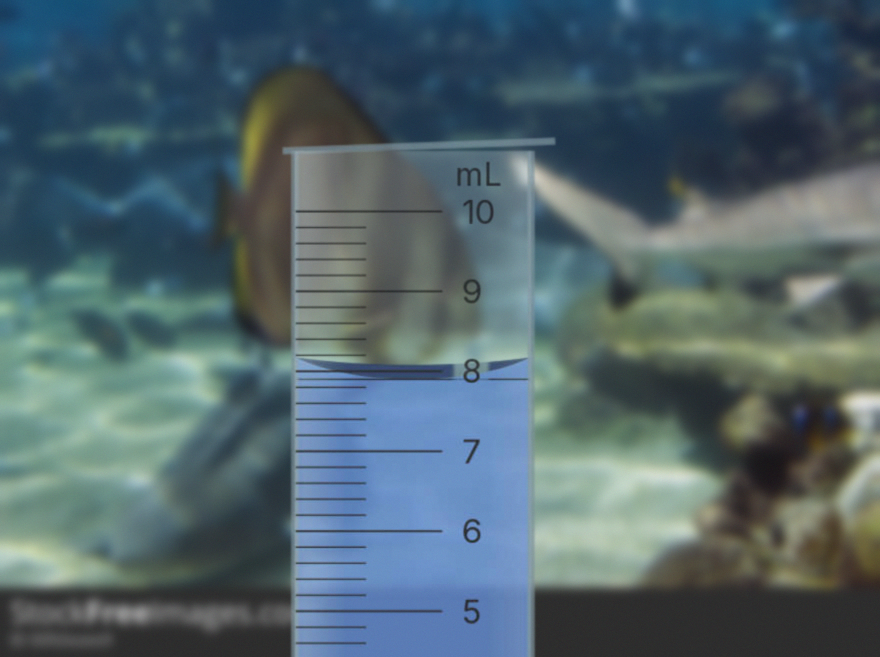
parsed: 7.9 mL
